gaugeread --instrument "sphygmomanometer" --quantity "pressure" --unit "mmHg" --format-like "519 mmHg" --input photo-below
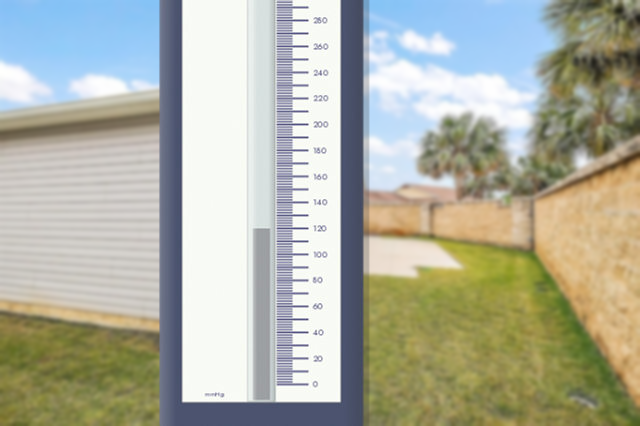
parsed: 120 mmHg
